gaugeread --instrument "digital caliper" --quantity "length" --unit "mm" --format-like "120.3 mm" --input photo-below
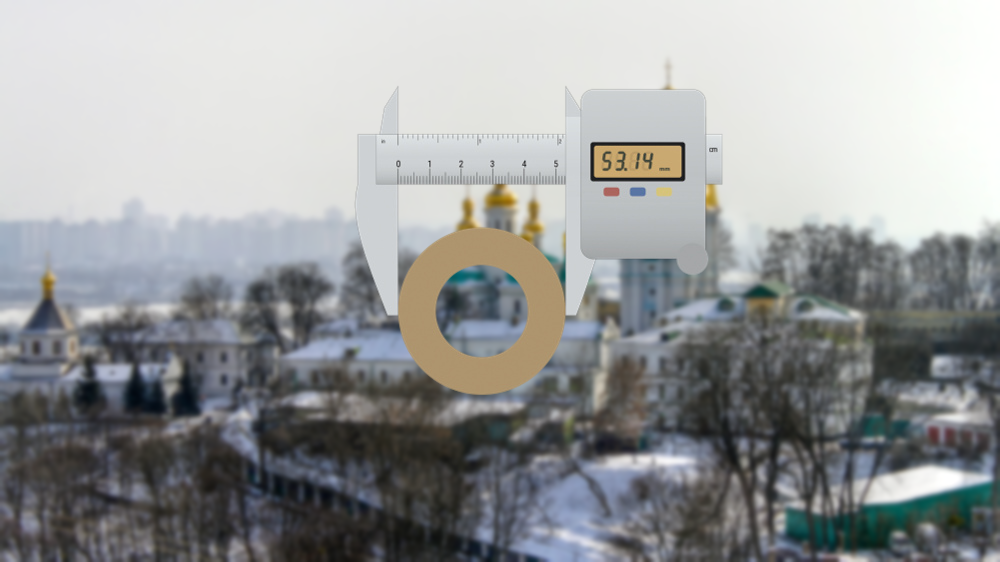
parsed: 53.14 mm
